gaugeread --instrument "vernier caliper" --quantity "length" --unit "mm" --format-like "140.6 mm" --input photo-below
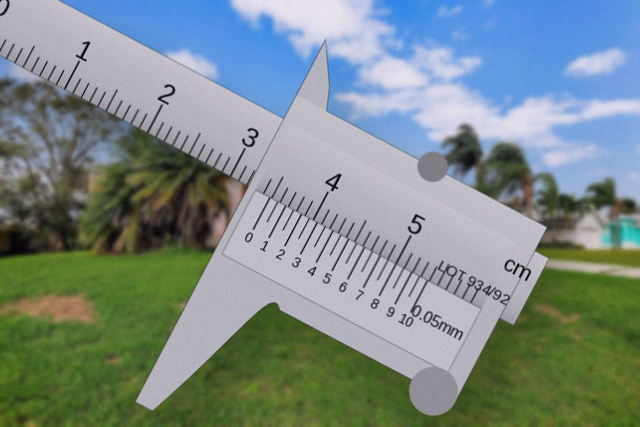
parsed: 34.8 mm
